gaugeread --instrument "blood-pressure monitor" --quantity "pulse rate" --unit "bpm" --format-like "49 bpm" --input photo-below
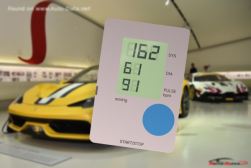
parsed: 91 bpm
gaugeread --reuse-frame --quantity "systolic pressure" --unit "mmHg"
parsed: 162 mmHg
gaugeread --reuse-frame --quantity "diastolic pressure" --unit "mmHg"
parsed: 61 mmHg
